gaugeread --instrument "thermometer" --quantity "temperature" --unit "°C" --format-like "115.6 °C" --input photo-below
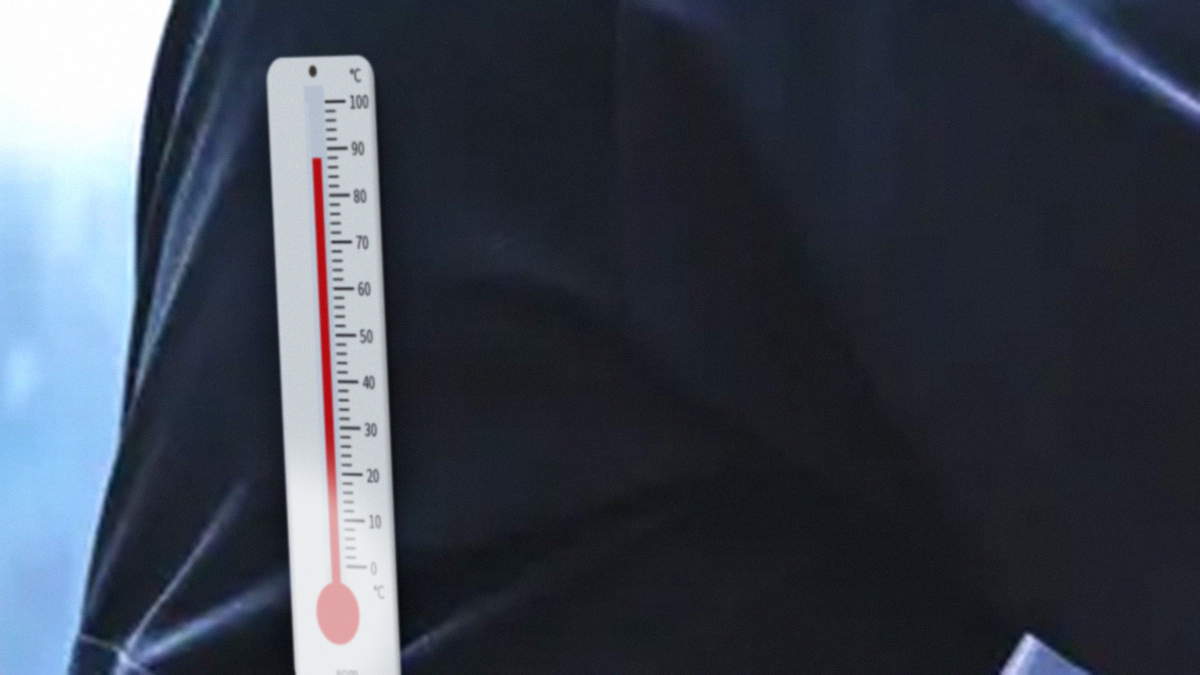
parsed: 88 °C
